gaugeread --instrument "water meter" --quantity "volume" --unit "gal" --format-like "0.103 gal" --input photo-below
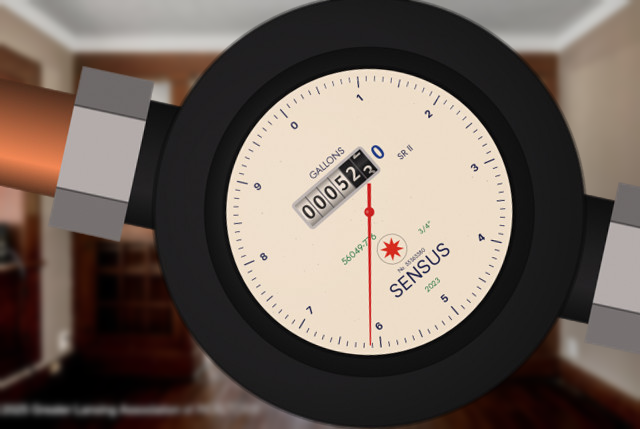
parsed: 5226.1 gal
